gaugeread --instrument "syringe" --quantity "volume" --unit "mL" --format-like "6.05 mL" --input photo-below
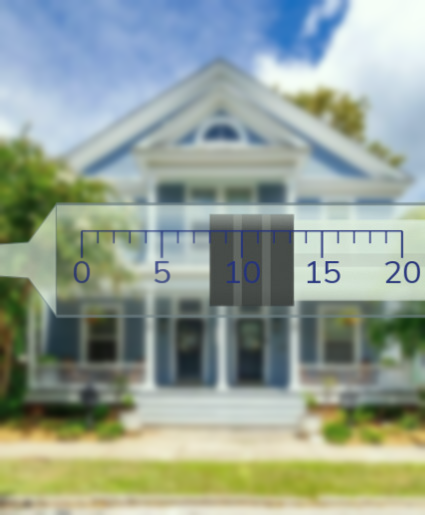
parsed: 8 mL
